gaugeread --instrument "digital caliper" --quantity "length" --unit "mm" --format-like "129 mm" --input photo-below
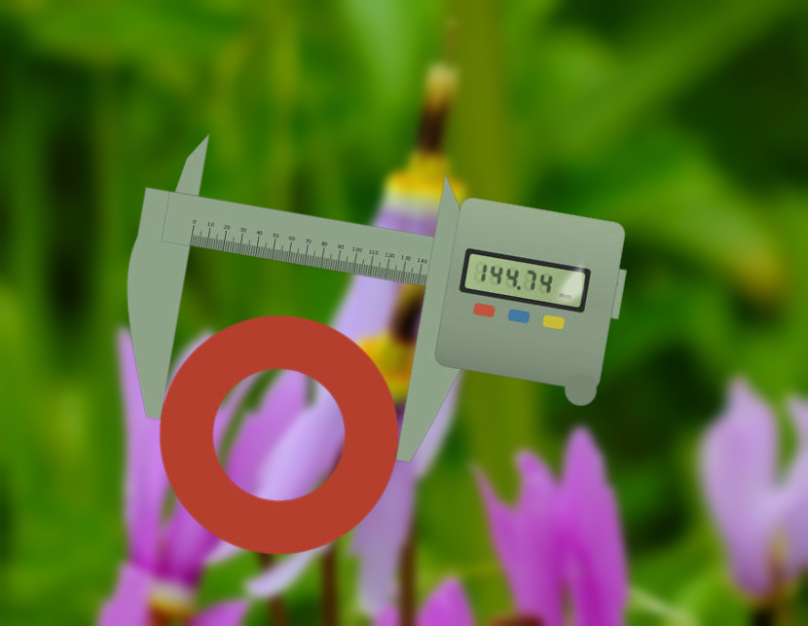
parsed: 144.74 mm
